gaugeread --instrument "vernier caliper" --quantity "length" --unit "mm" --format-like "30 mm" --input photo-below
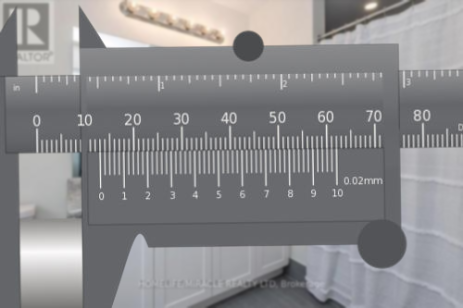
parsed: 13.0 mm
